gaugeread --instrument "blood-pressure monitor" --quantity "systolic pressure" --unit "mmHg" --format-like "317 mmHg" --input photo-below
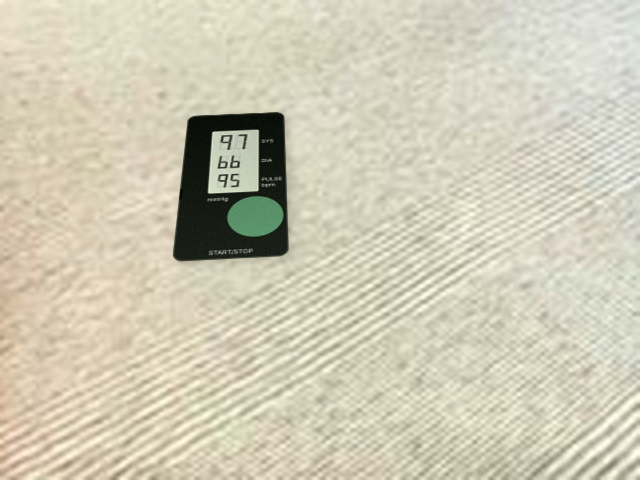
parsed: 97 mmHg
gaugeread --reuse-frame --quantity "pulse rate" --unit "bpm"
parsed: 95 bpm
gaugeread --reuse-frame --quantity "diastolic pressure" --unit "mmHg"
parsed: 66 mmHg
